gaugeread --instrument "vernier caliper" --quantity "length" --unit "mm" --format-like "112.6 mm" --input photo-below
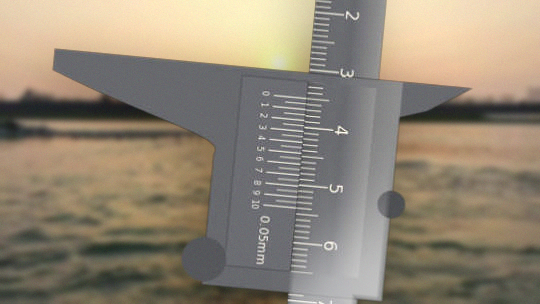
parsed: 35.0 mm
